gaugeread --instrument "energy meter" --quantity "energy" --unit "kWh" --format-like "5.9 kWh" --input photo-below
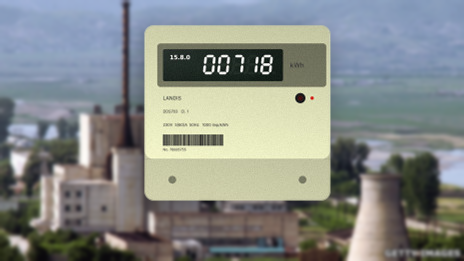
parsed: 718 kWh
